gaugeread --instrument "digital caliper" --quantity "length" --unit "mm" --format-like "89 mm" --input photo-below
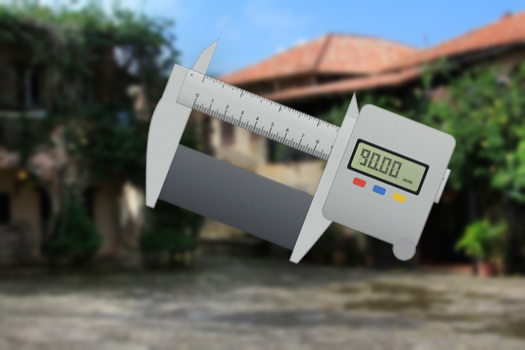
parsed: 90.00 mm
